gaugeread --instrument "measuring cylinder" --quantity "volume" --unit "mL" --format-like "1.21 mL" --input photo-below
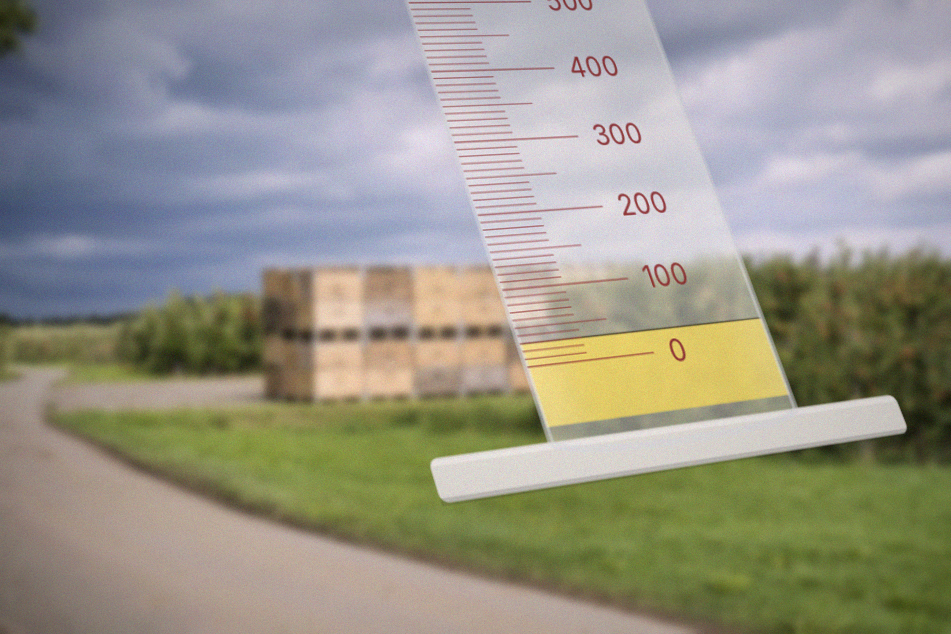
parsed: 30 mL
